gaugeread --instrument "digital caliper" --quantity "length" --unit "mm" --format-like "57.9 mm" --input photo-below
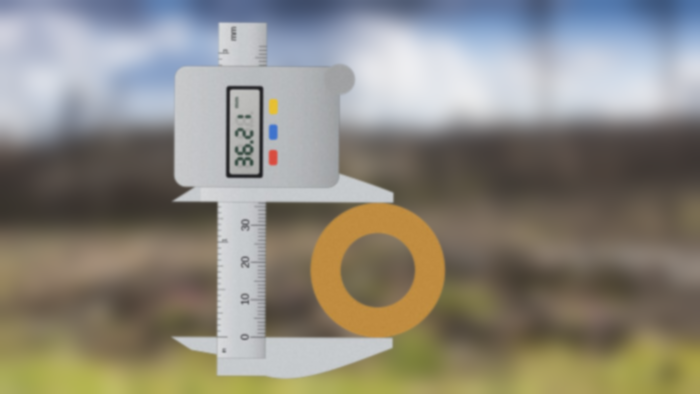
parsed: 36.21 mm
